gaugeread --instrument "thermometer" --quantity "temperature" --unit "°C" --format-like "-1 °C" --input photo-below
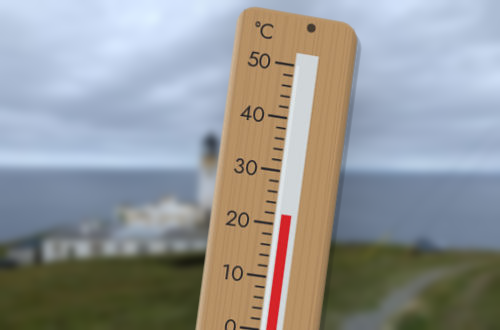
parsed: 22 °C
